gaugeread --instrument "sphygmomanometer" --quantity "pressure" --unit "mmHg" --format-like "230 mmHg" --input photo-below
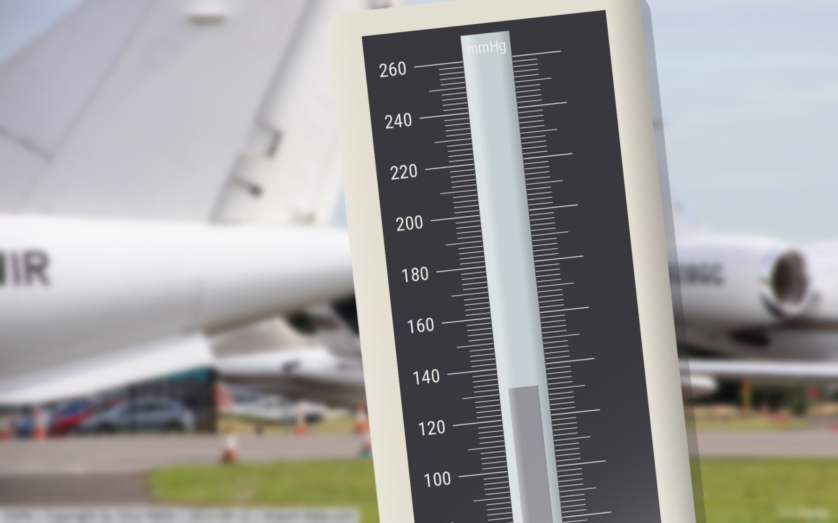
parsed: 132 mmHg
